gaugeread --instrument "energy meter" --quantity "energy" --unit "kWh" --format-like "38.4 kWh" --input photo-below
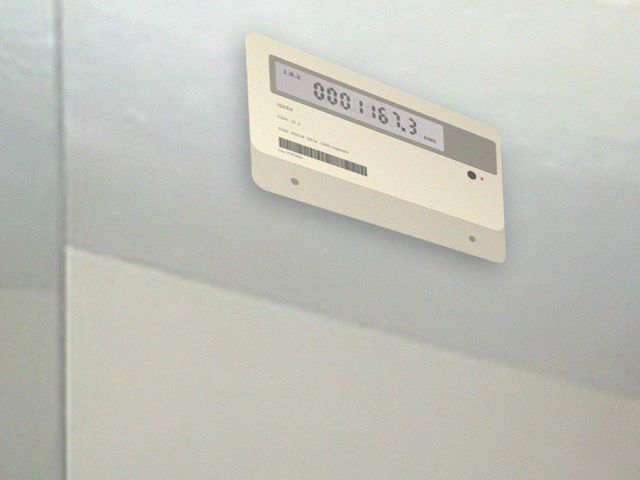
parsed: 1167.3 kWh
